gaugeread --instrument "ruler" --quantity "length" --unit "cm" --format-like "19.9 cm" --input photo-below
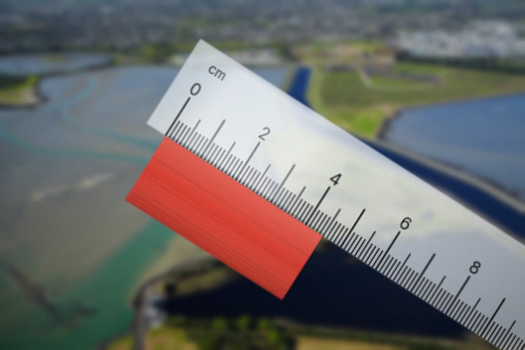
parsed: 4.5 cm
